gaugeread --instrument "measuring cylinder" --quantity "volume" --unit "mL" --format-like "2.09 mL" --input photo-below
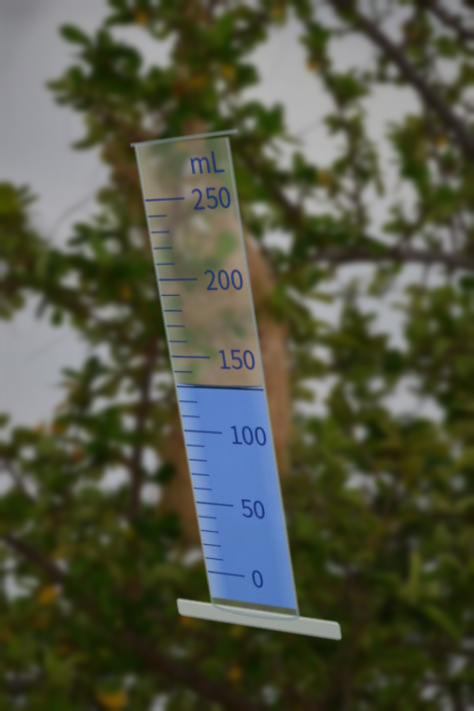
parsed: 130 mL
